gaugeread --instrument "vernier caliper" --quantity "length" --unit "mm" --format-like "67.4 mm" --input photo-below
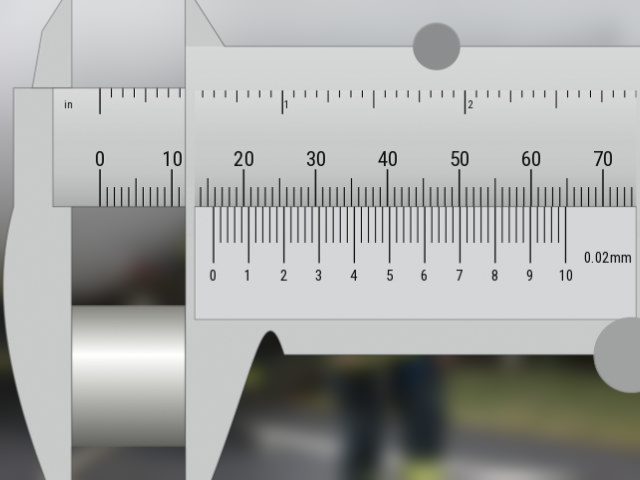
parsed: 15.8 mm
